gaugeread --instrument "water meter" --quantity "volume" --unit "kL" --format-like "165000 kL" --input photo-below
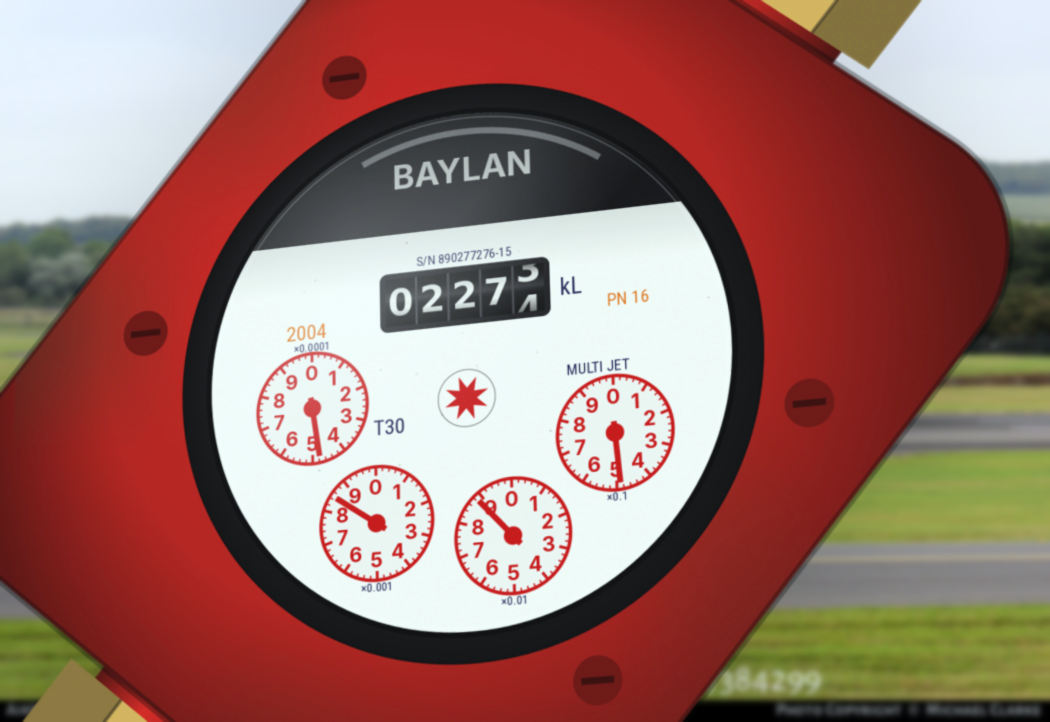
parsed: 2273.4884 kL
